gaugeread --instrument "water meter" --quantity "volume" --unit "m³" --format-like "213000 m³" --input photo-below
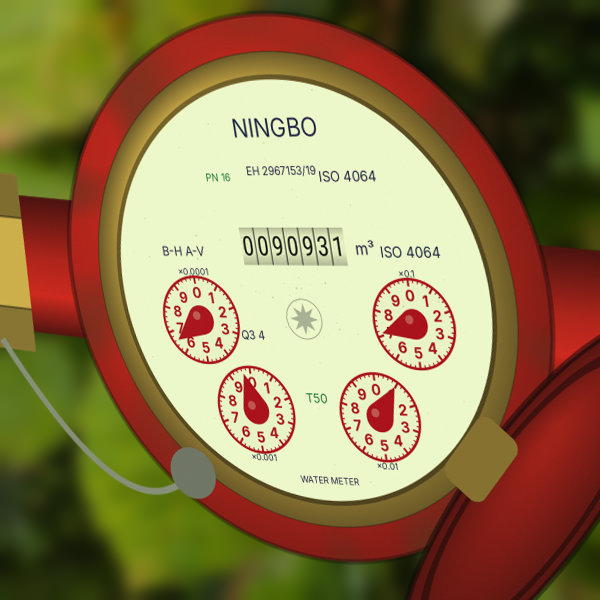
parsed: 90931.7096 m³
